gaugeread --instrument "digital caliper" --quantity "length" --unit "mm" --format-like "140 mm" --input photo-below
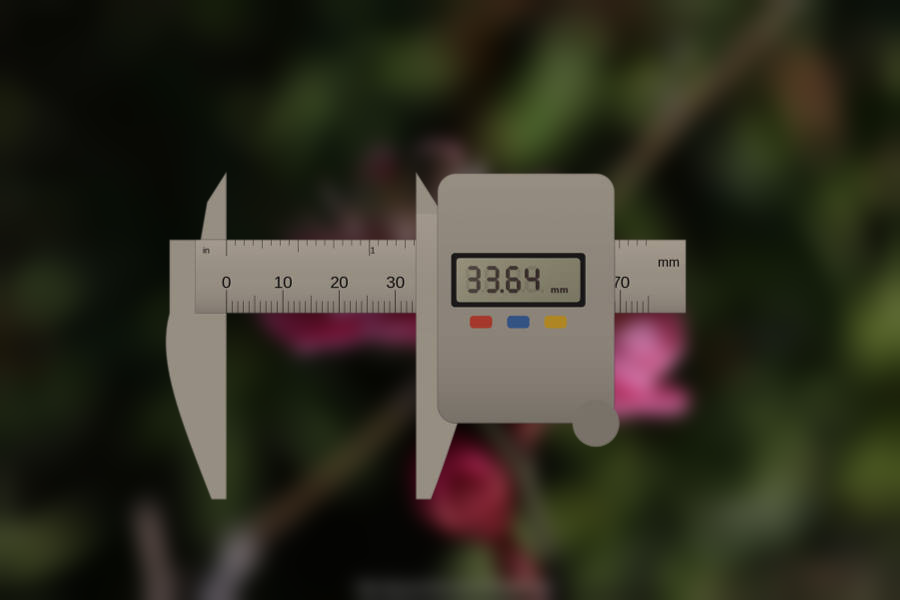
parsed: 33.64 mm
